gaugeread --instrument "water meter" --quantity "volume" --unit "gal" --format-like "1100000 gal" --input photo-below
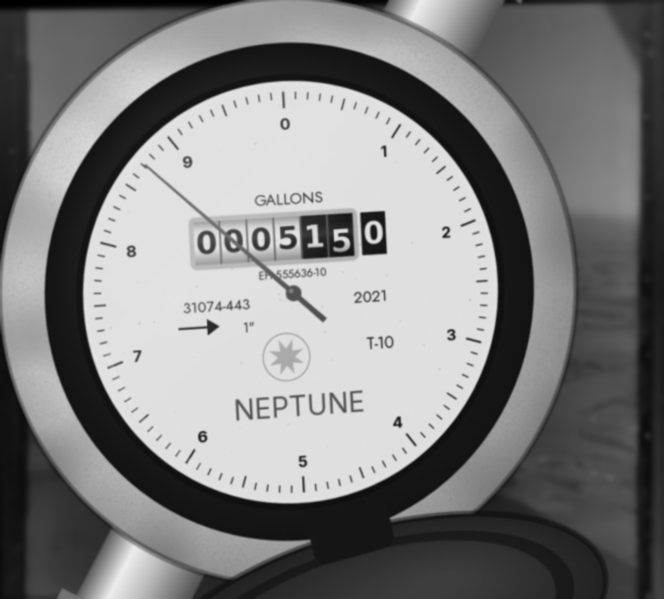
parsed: 5148.7 gal
